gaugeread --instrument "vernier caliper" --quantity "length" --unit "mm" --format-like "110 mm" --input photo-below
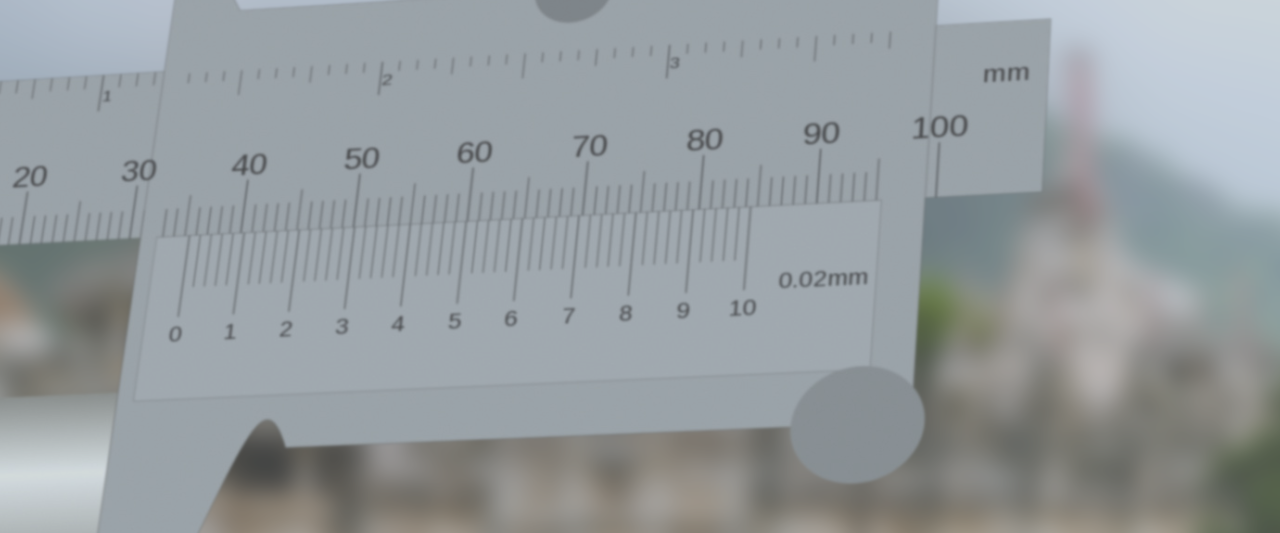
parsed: 35.4 mm
